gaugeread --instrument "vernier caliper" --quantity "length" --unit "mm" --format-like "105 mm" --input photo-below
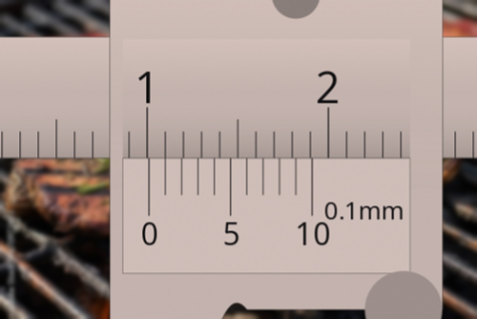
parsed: 10.1 mm
